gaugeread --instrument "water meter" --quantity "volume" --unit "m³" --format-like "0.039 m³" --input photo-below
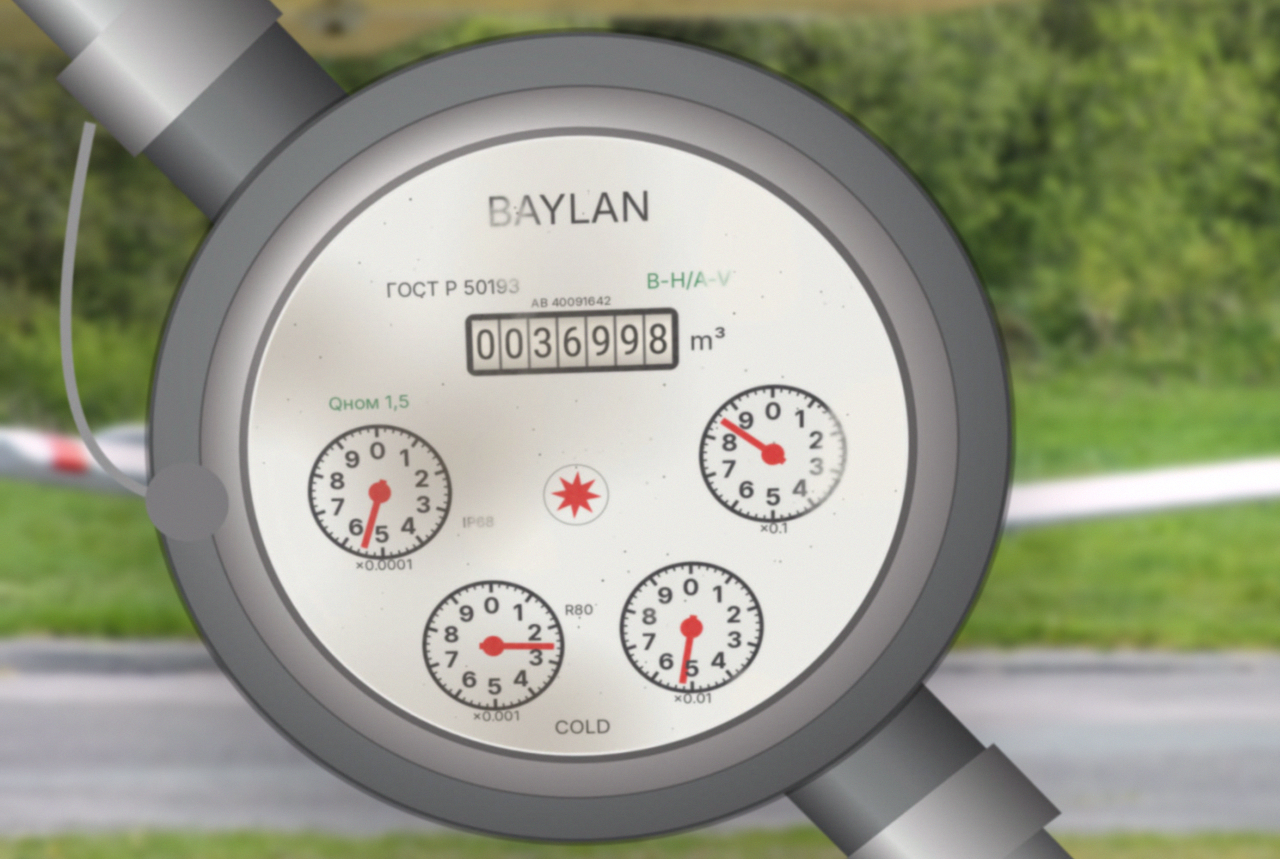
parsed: 36998.8525 m³
